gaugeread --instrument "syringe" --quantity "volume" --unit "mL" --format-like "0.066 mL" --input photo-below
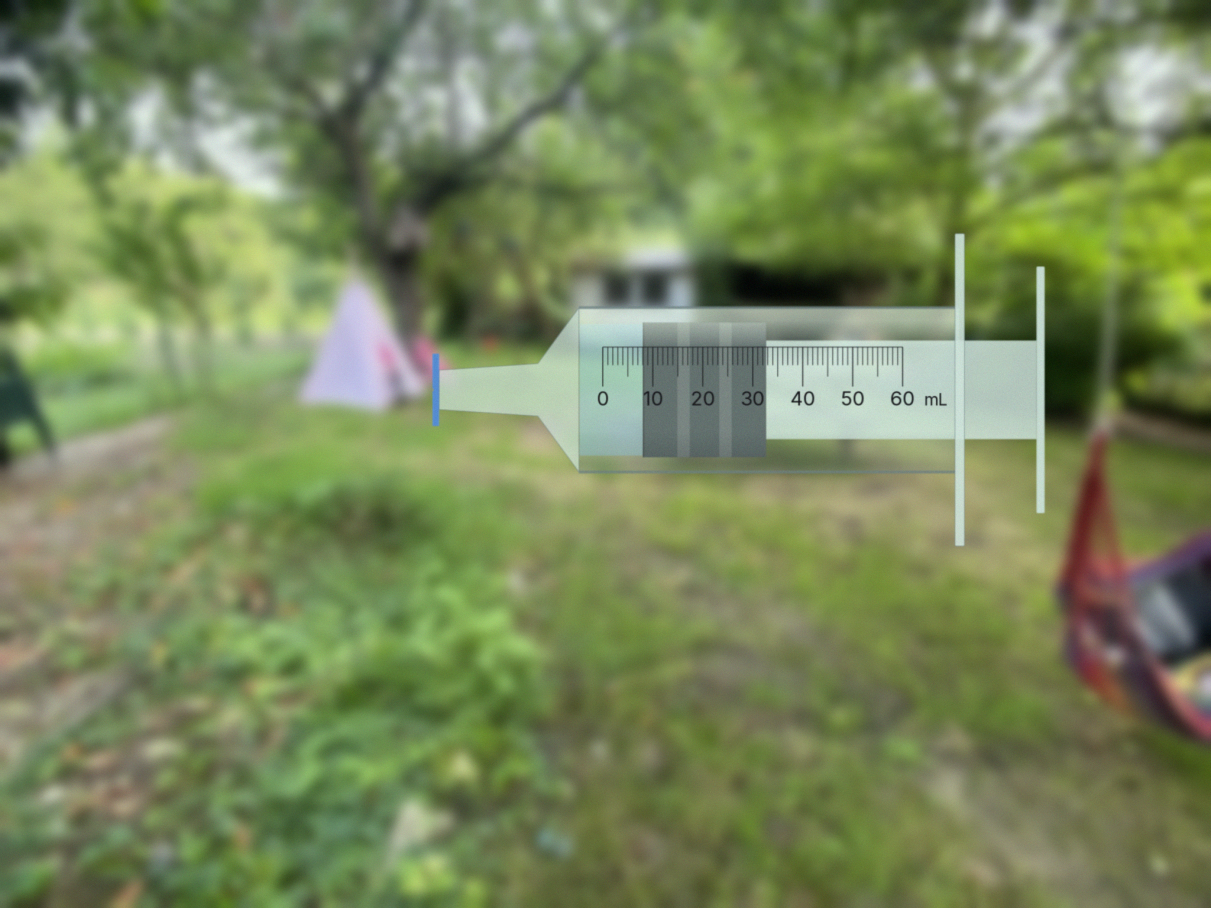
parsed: 8 mL
